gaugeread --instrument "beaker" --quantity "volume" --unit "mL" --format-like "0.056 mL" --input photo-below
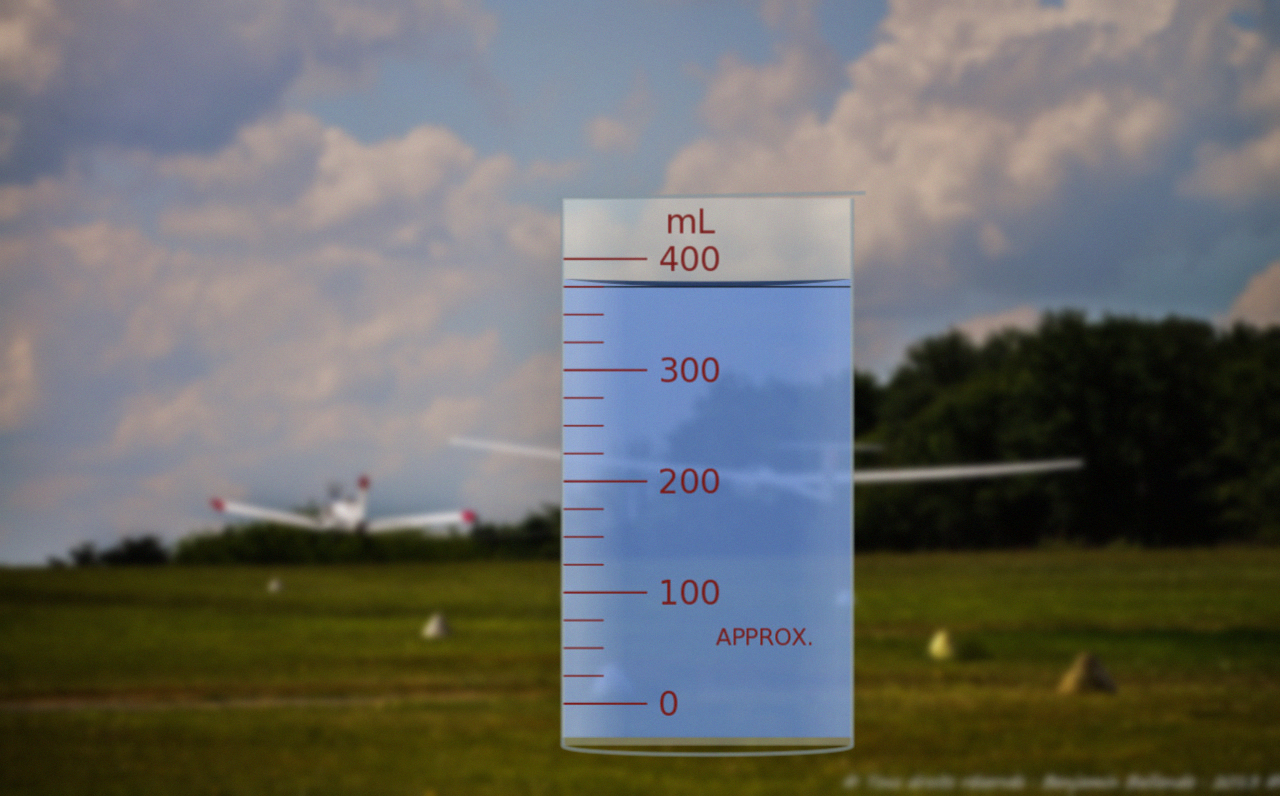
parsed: 375 mL
